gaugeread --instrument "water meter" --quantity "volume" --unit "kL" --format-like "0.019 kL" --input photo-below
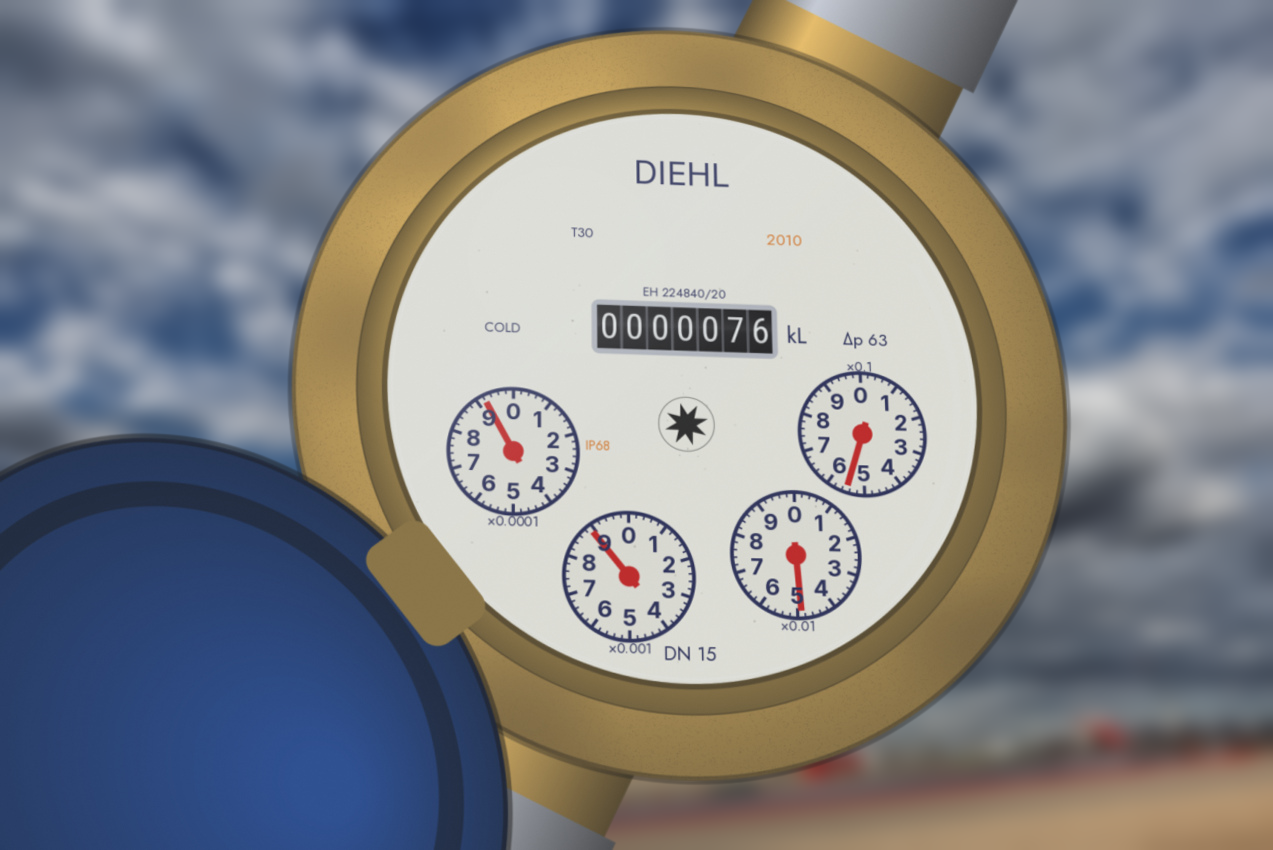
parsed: 76.5489 kL
